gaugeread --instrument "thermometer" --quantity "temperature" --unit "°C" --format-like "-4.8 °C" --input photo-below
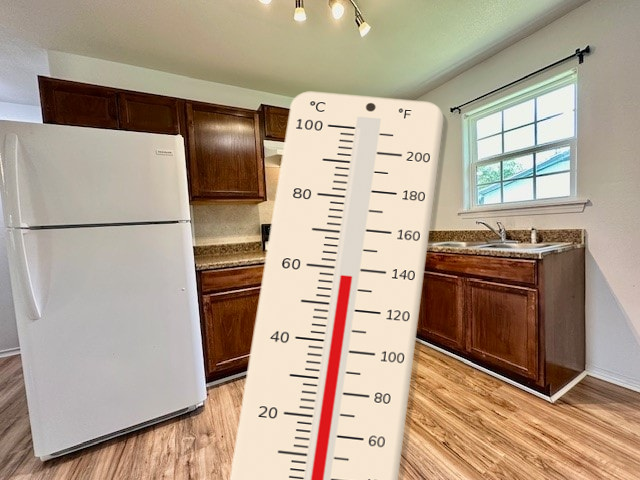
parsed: 58 °C
